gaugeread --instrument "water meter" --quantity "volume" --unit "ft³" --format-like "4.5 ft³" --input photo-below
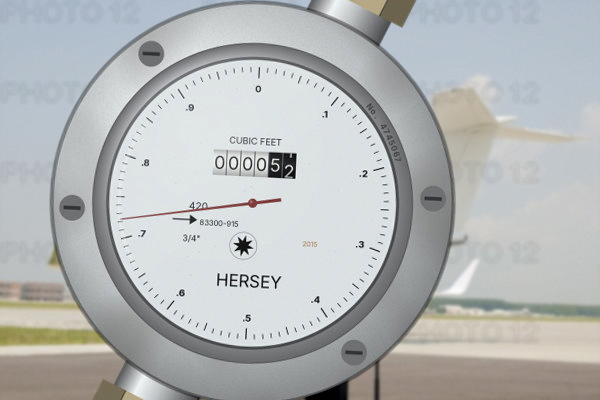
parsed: 51.72 ft³
